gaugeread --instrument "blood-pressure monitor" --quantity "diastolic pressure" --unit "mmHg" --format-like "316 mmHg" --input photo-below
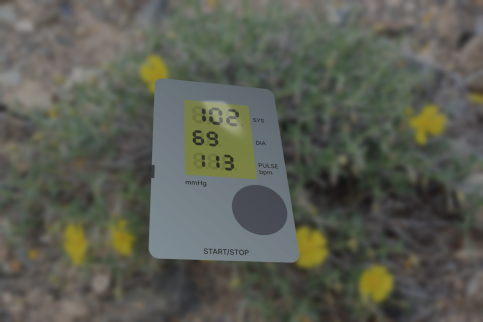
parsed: 69 mmHg
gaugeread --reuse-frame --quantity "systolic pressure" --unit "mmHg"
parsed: 102 mmHg
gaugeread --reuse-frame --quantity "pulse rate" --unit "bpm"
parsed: 113 bpm
